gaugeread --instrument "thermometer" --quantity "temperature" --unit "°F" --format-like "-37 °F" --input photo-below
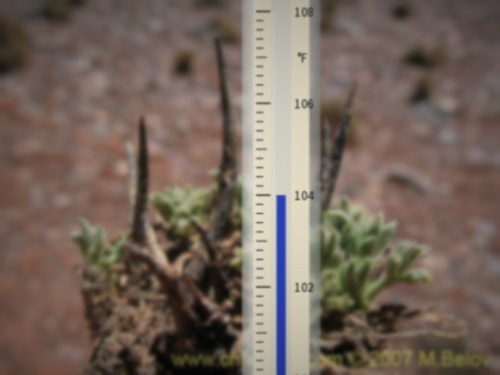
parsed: 104 °F
